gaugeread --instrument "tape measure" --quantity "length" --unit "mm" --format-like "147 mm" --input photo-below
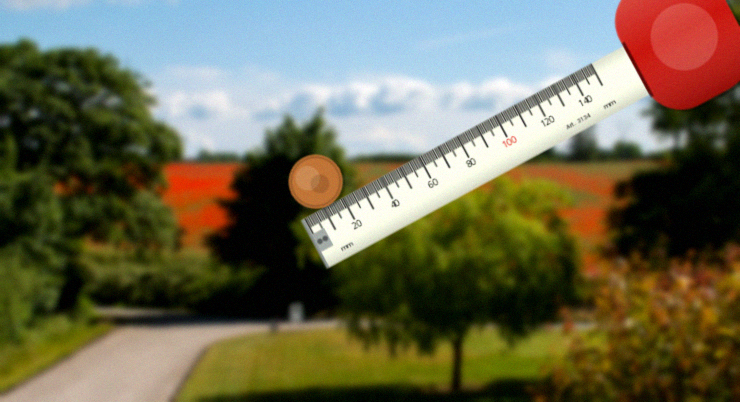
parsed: 25 mm
